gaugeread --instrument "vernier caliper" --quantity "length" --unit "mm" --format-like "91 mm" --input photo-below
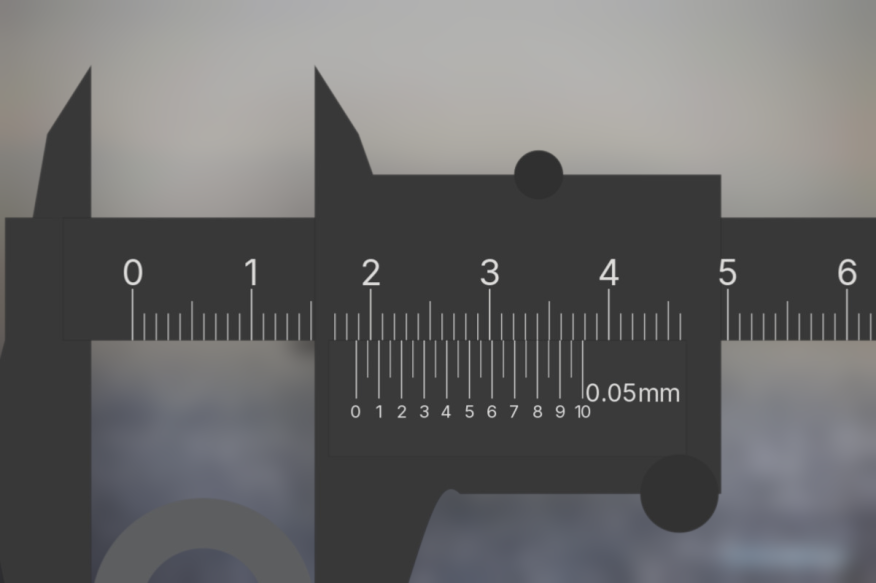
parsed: 18.8 mm
